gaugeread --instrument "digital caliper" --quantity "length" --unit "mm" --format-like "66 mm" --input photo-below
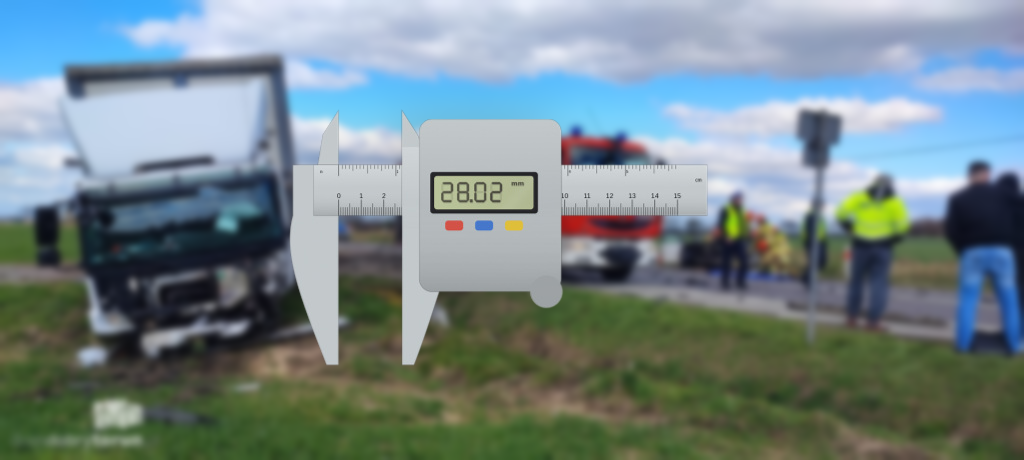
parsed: 28.02 mm
